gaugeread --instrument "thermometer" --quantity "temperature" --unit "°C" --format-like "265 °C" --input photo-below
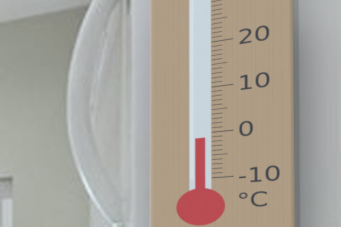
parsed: -1 °C
